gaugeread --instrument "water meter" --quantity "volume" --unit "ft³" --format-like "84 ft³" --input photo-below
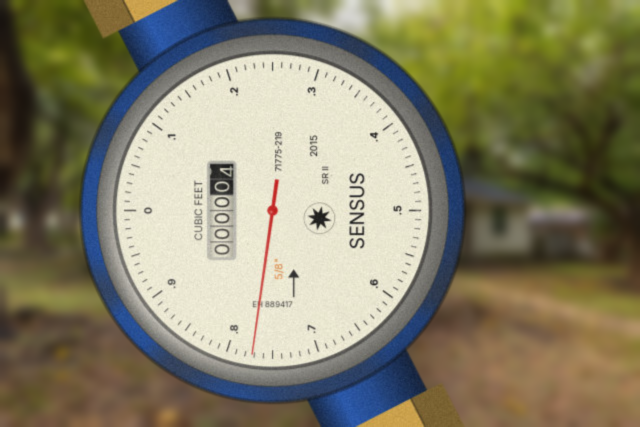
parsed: 3.77 ft³
